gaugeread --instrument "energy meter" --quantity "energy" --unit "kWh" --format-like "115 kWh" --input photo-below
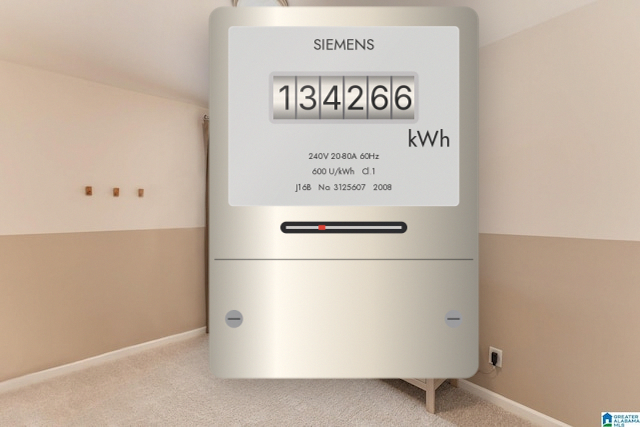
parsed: 134266 kWh
